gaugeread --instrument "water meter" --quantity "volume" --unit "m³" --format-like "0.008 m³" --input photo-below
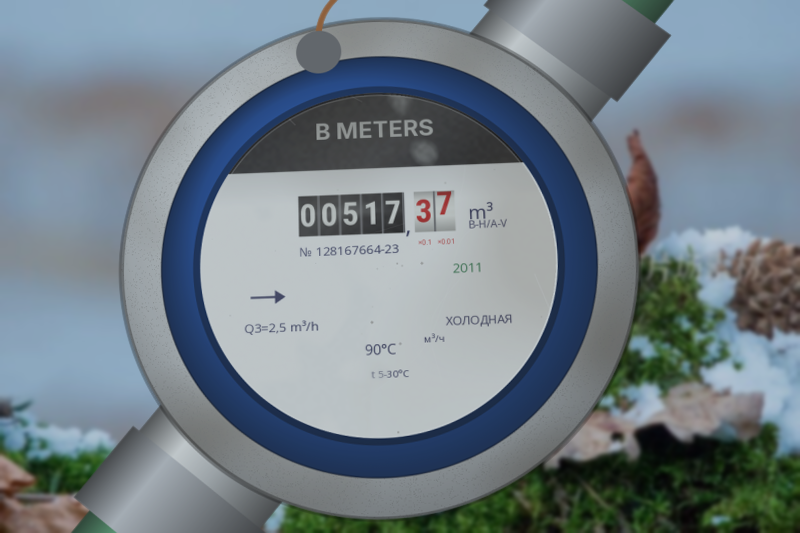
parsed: 517.37 m³
